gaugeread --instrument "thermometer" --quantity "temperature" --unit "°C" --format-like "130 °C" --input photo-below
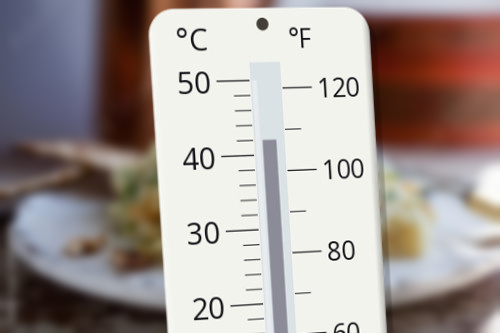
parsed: 42 °C
